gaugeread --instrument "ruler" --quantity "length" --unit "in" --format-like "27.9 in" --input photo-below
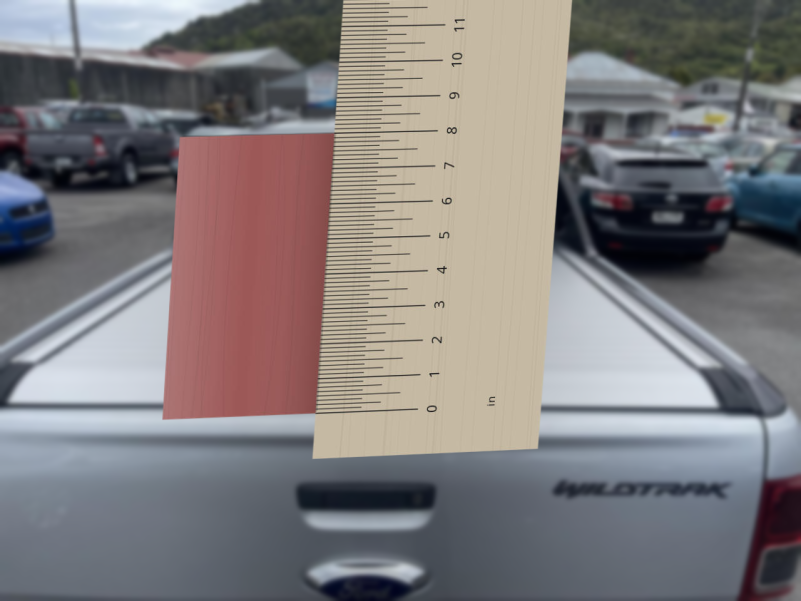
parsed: 8 in
